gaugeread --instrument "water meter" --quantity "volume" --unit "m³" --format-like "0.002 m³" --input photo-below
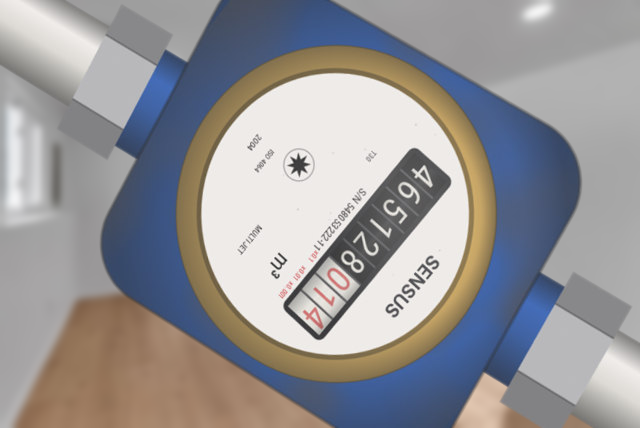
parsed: 465128.014 m³
